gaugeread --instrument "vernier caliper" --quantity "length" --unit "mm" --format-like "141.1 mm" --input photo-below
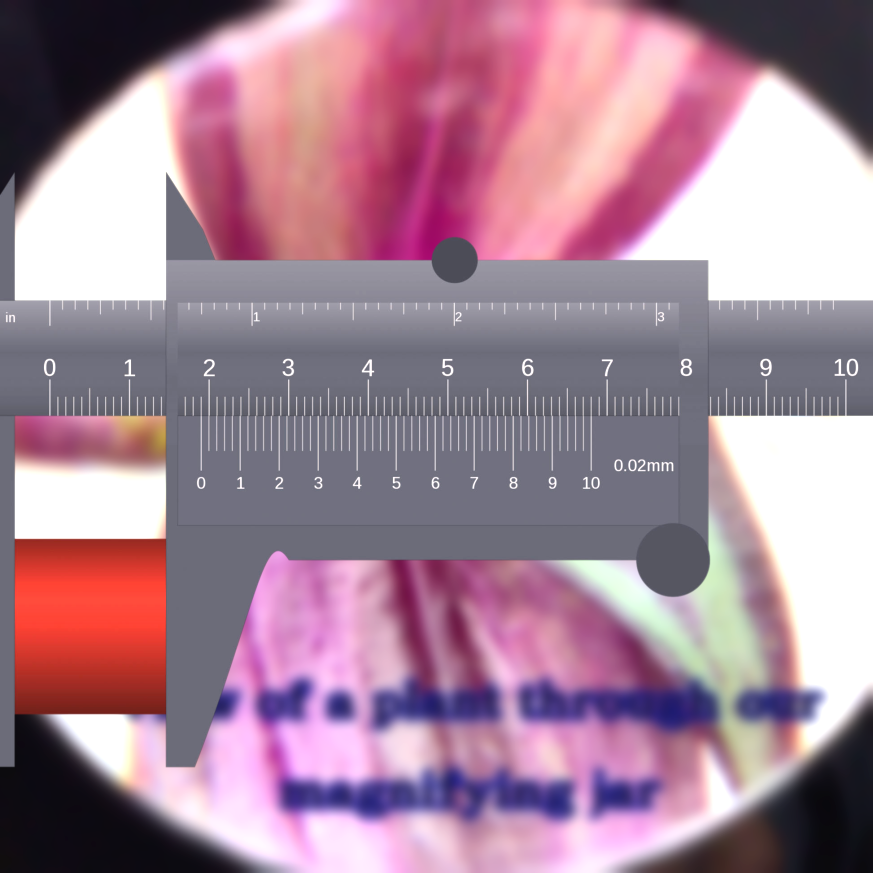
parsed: 19.0 mm
